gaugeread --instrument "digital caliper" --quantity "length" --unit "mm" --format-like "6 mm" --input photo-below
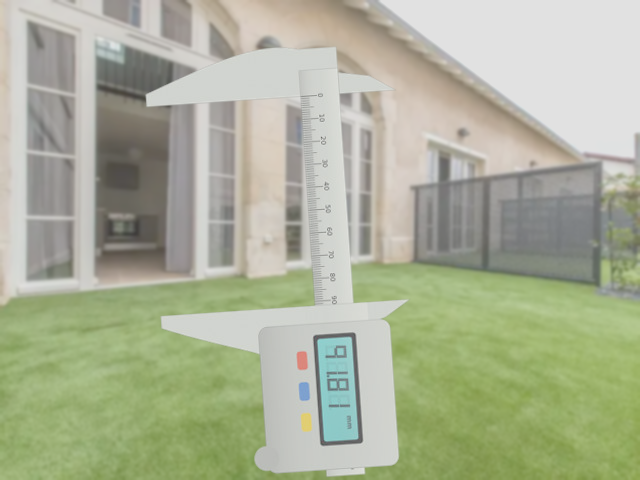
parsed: 91.81 mm
